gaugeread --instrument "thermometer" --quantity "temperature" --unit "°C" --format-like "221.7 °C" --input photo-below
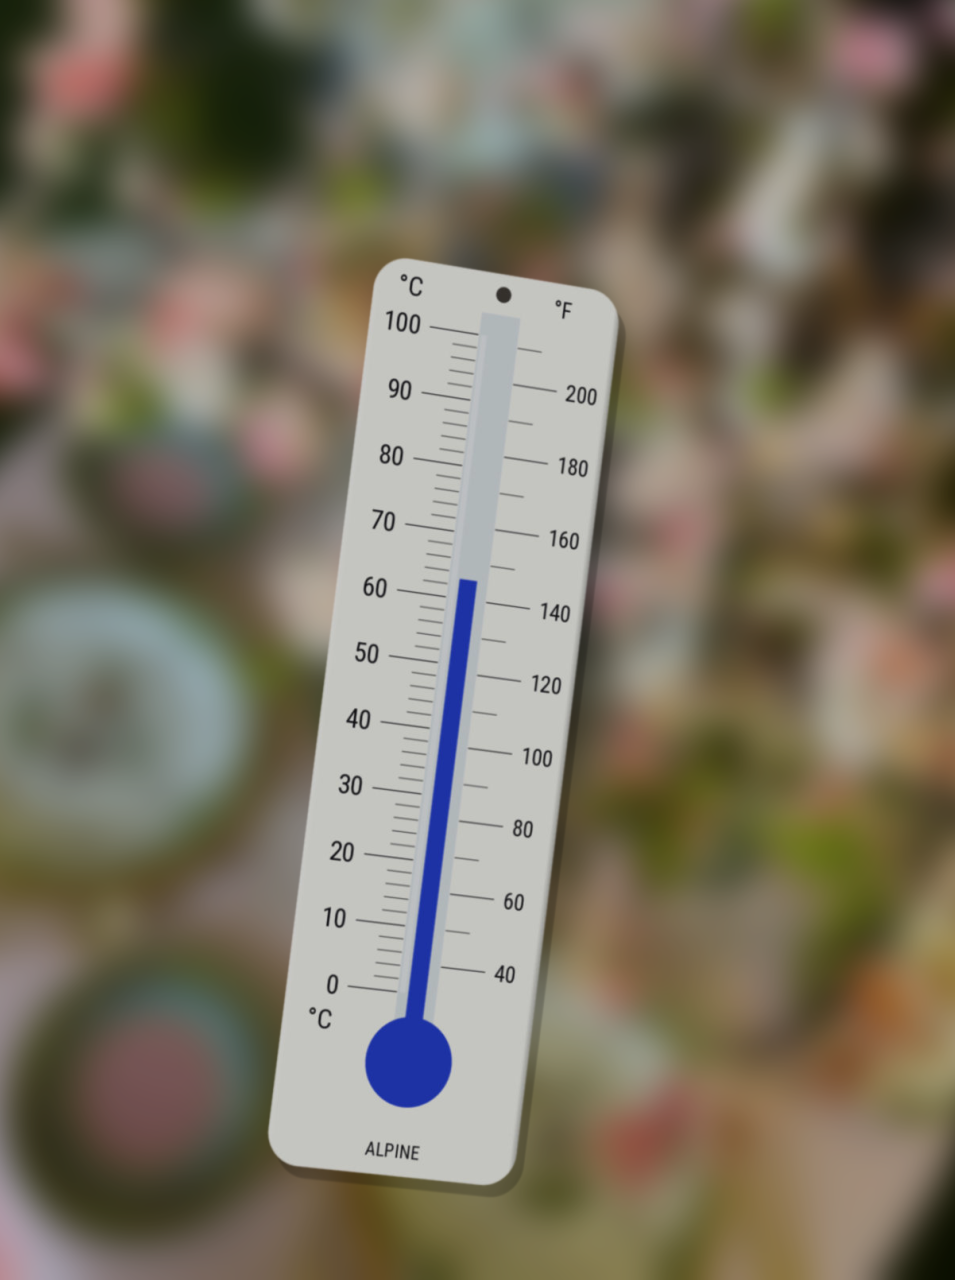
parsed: 63 °C
